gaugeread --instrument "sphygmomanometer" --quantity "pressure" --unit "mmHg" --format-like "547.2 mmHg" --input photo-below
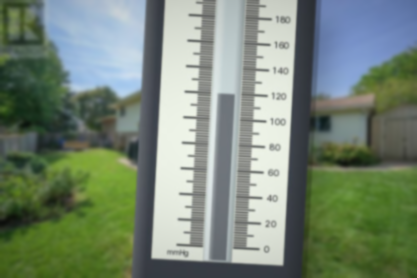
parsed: 120 mmHg
